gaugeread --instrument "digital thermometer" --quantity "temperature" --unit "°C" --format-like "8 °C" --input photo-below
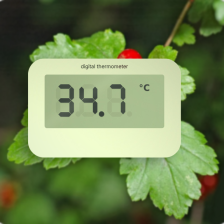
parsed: 34.7 °C
